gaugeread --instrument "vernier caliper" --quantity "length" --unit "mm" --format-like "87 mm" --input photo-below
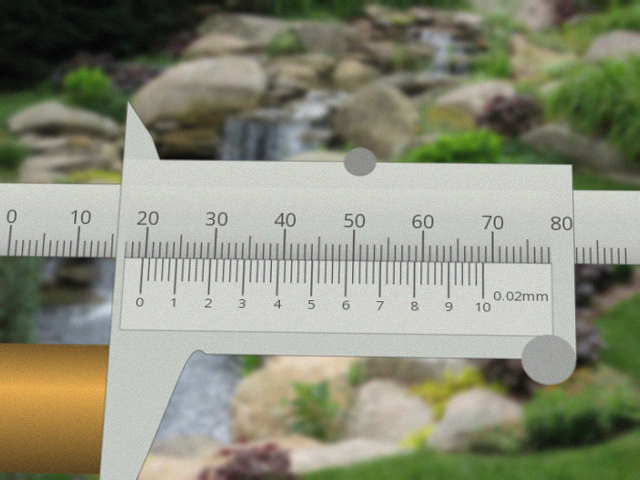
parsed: 19.6 mm
